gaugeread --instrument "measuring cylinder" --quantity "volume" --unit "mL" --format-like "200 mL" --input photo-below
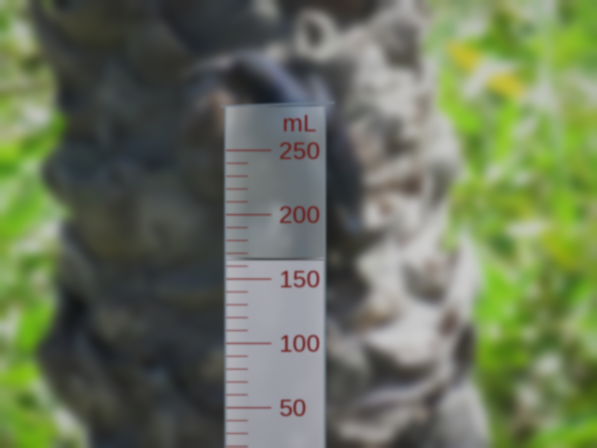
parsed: 165 mL
